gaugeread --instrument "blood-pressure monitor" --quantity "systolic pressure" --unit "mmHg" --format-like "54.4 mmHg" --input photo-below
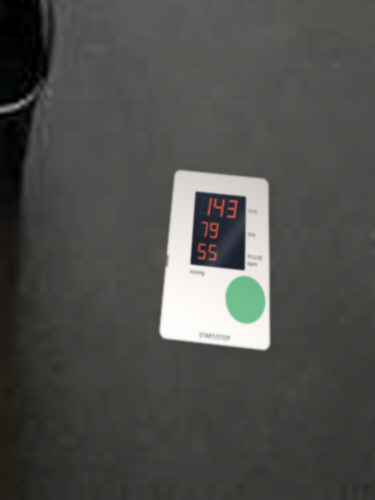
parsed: 143 mmHg
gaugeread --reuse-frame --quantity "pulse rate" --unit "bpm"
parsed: 55 bpm
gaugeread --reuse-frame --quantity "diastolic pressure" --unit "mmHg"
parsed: 79 mmHg
